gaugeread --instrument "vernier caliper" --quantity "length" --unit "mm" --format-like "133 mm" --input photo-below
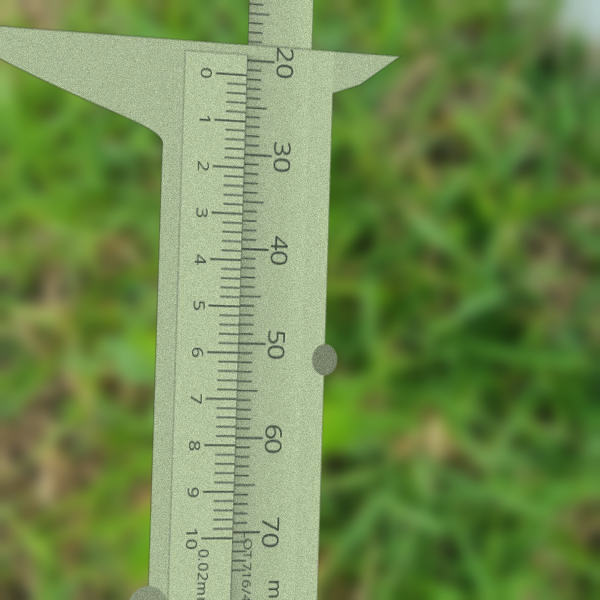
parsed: 21.6 mm
